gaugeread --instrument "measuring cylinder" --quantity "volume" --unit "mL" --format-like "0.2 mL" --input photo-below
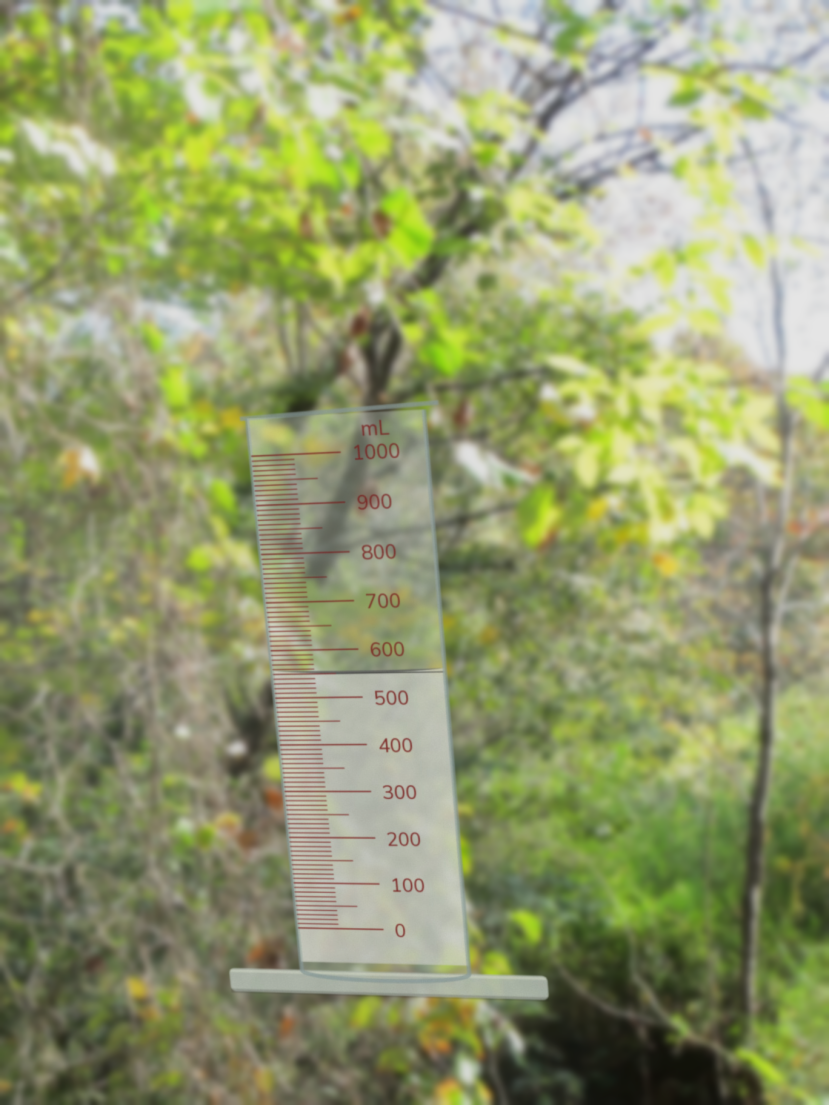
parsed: 550 mL
